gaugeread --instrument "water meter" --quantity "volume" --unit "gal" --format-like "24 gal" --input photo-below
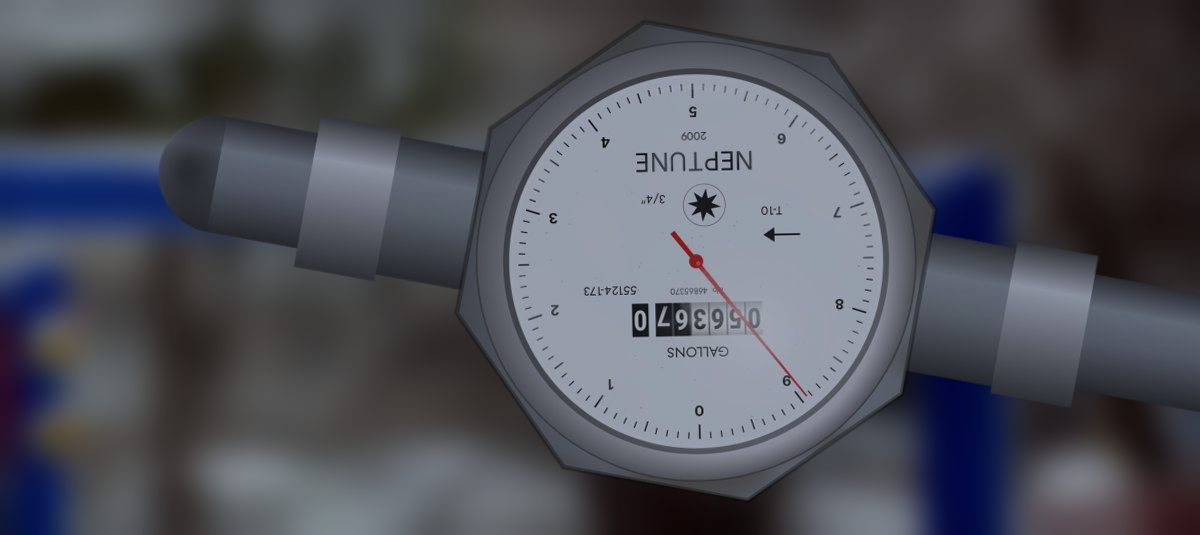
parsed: 563668.9 gal
